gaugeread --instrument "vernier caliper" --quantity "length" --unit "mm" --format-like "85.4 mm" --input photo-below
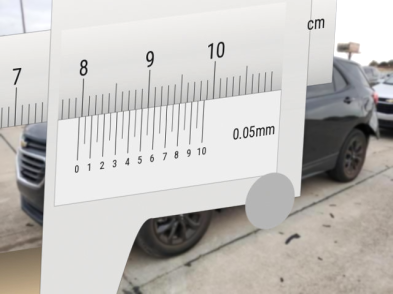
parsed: 79.6 mm
